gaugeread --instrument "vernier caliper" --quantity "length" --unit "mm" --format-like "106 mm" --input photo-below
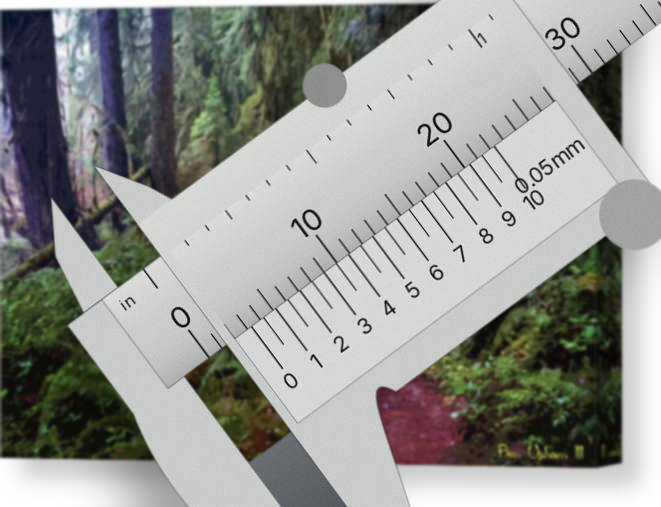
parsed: 3.3 mm
